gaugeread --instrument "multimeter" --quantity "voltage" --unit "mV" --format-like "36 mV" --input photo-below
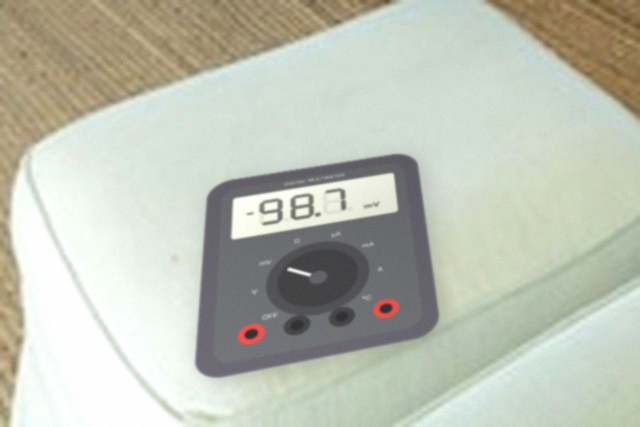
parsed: -98.7 mV
